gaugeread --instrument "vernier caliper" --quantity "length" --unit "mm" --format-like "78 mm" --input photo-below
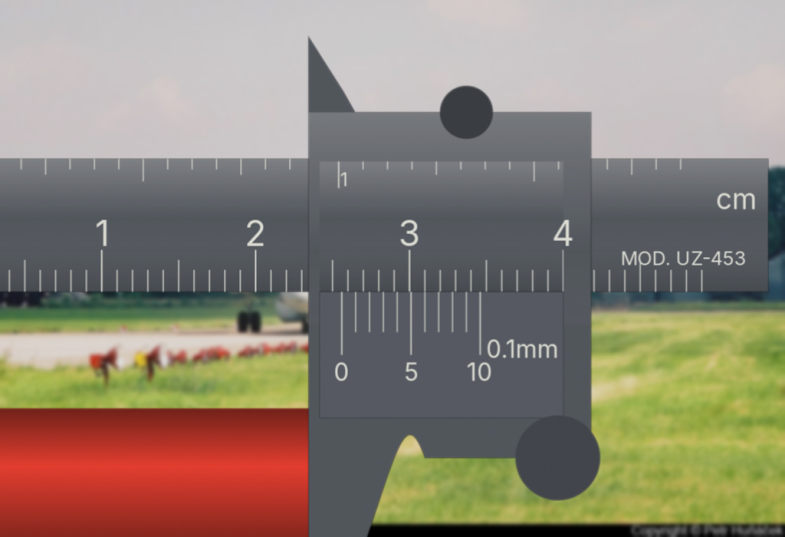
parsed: 25.6 mm
